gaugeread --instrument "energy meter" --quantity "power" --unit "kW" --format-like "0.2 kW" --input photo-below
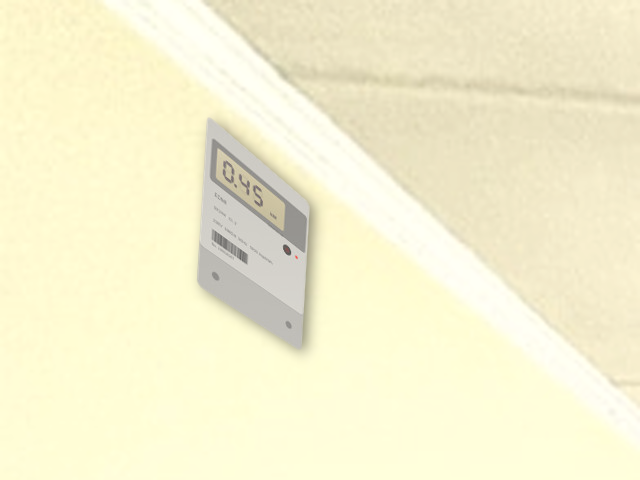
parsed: 0.45 kW
